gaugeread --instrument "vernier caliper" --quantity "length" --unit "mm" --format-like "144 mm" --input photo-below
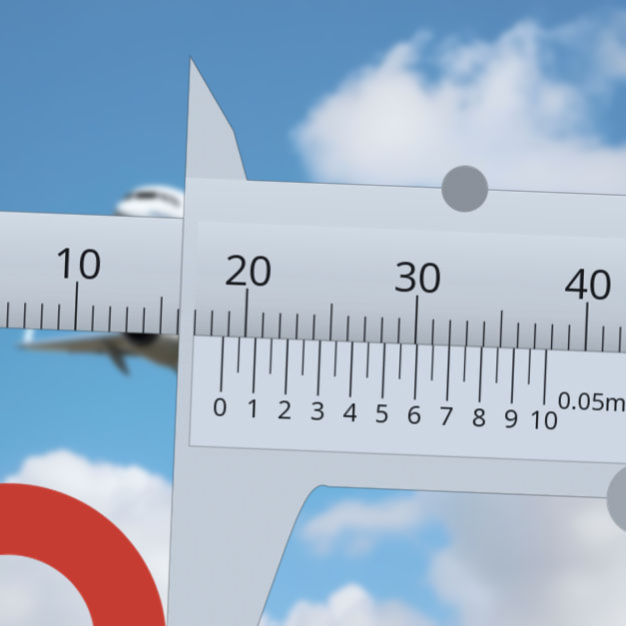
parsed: 18.7 mm
